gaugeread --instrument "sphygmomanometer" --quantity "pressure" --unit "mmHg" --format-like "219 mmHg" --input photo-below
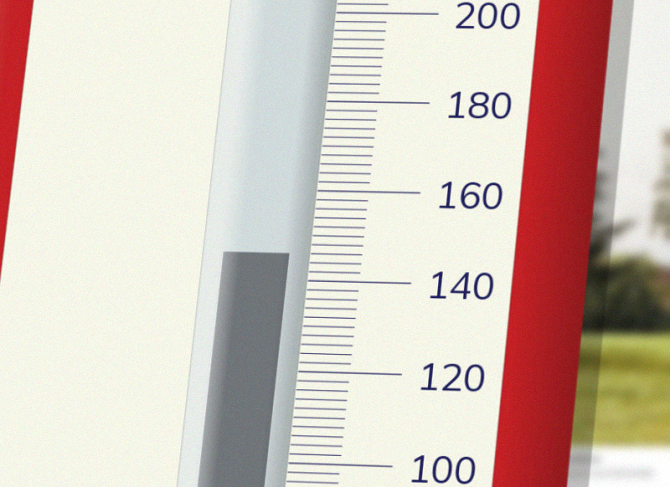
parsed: 146 mmHg
